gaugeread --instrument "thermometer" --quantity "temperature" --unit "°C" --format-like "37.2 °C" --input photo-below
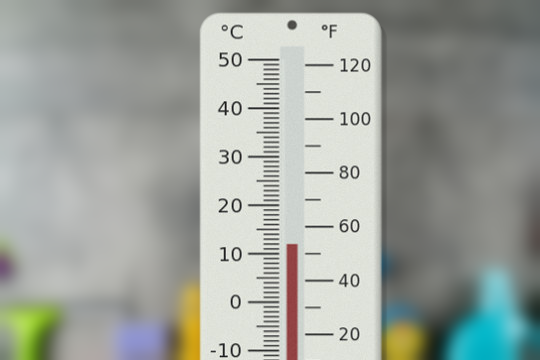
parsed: 12 °C
